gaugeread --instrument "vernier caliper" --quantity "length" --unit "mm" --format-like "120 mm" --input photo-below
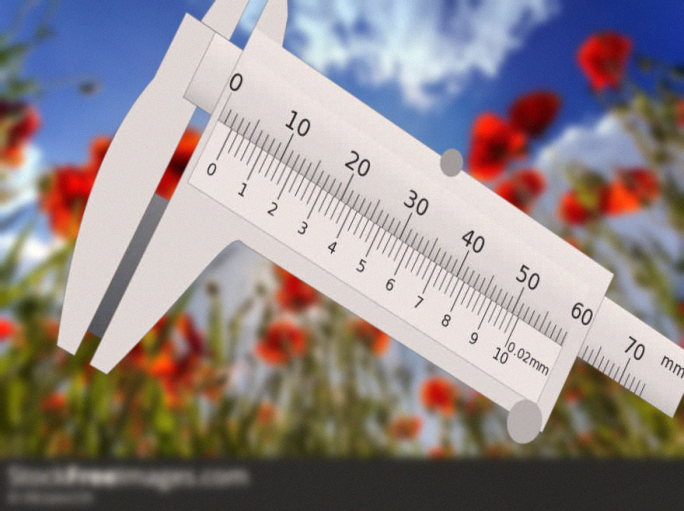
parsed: 2.2 mm
